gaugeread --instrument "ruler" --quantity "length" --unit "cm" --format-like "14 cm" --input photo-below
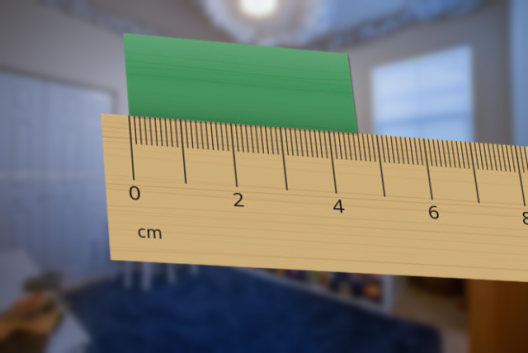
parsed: 4.6 cm
